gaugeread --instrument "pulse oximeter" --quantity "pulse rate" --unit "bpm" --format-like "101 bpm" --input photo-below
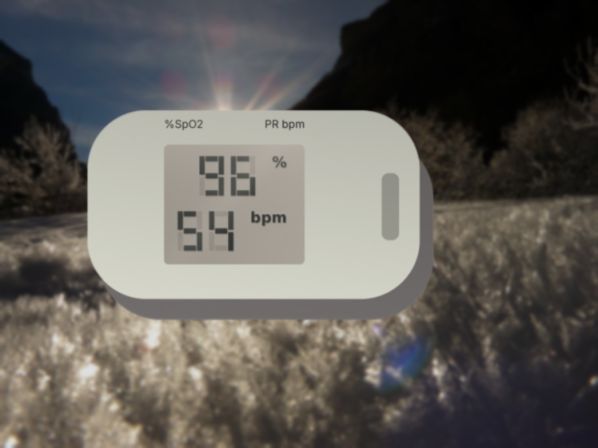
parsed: 54 bpm
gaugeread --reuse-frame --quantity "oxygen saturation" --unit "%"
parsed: 96 %
